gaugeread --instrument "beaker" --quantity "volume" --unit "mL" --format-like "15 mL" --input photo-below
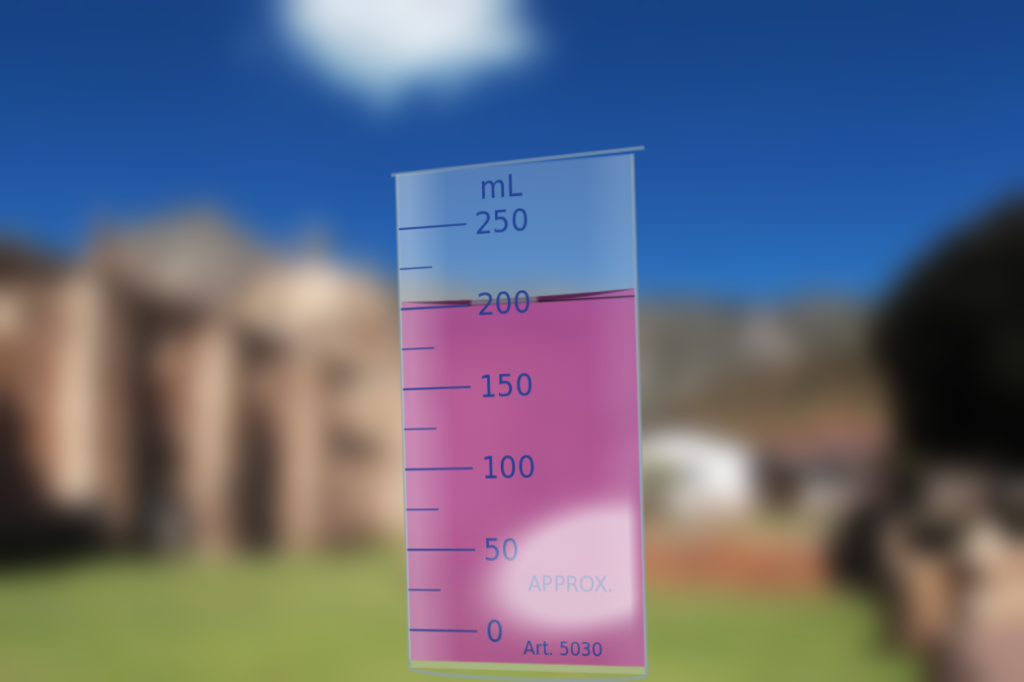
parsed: 200 mL
